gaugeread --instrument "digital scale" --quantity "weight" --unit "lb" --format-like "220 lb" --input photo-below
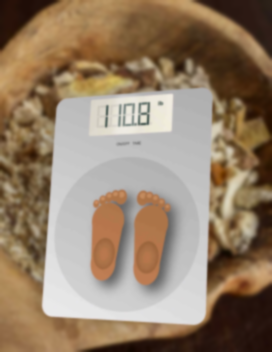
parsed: 110.8 lb
